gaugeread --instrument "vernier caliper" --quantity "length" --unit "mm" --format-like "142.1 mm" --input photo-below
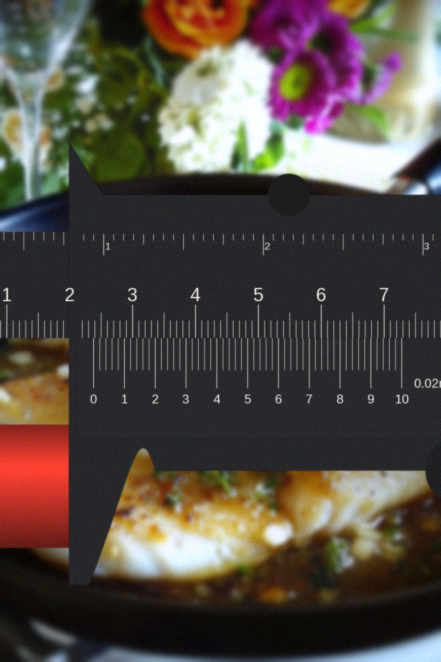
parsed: 23.8 mm
